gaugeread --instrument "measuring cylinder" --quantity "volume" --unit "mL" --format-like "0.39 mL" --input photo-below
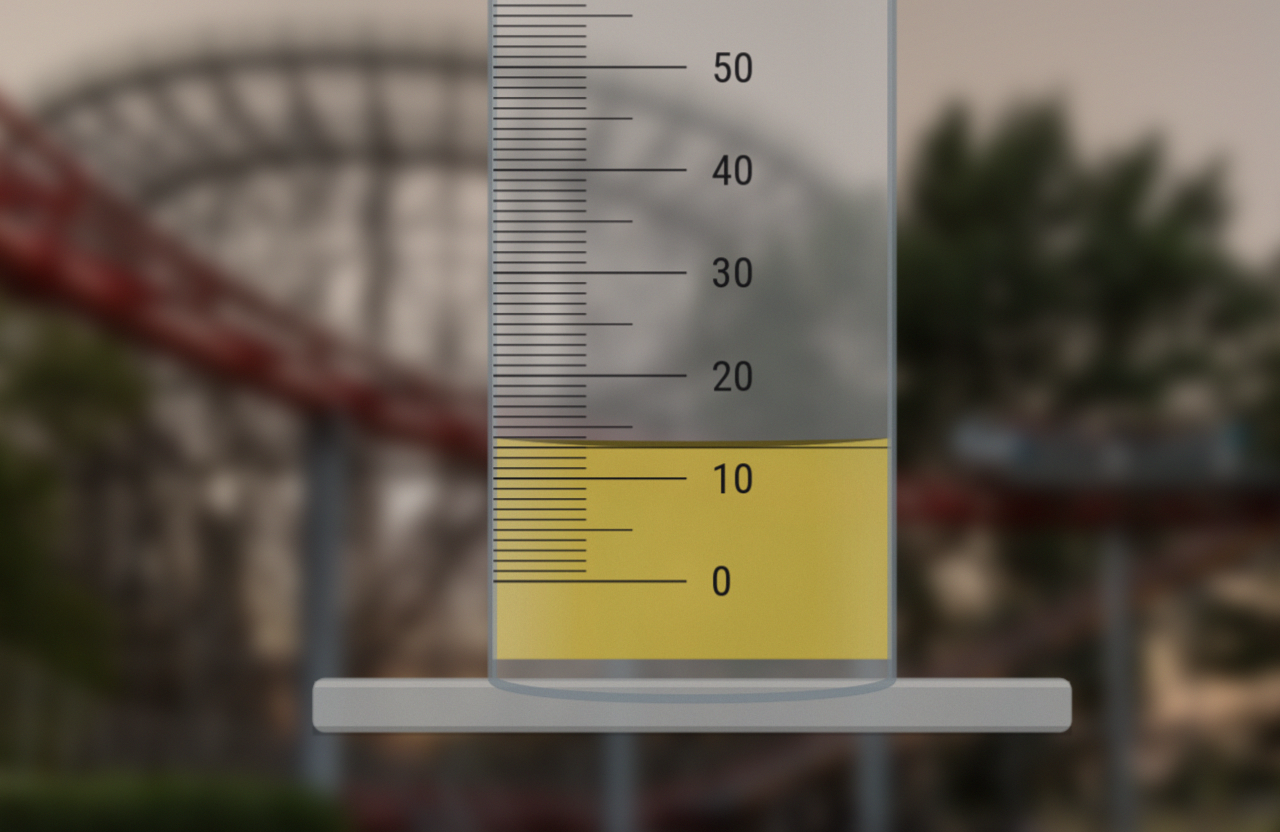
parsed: 13 mL
